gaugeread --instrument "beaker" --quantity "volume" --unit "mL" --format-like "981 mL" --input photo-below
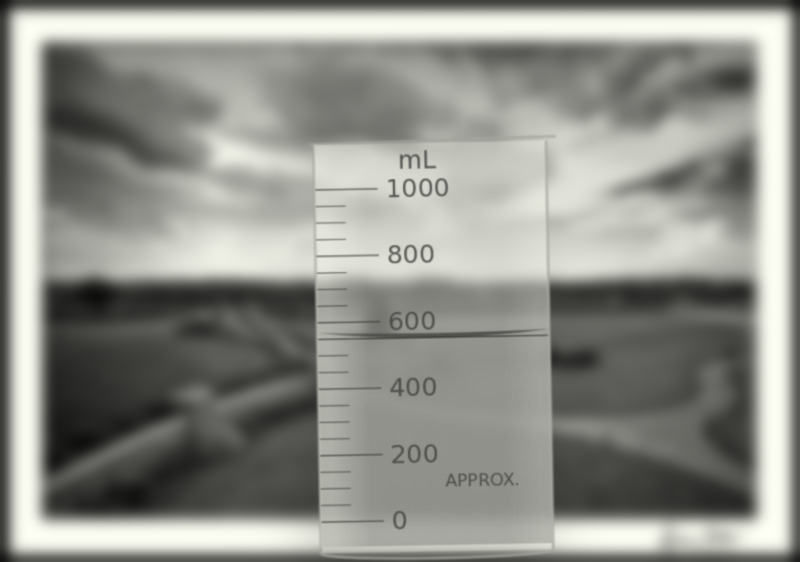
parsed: 550 mL
